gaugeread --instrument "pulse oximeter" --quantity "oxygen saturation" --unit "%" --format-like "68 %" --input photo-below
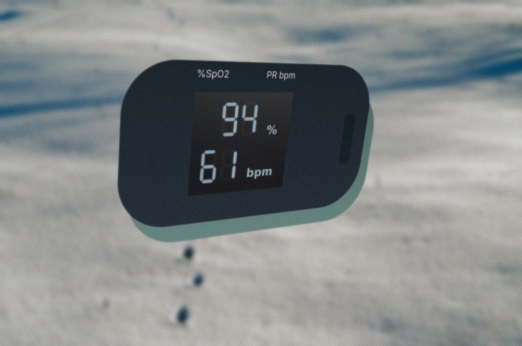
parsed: 94 %
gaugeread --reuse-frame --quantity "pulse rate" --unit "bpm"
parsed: 61 bpm
